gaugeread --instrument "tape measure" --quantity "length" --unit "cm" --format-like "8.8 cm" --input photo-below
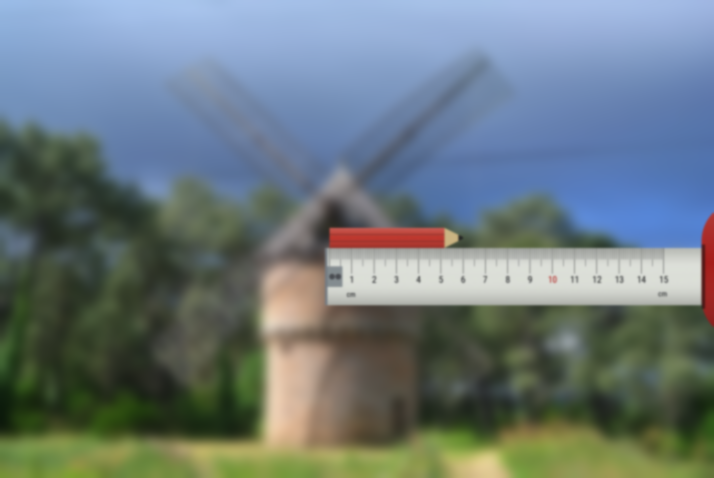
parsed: 6 cm
